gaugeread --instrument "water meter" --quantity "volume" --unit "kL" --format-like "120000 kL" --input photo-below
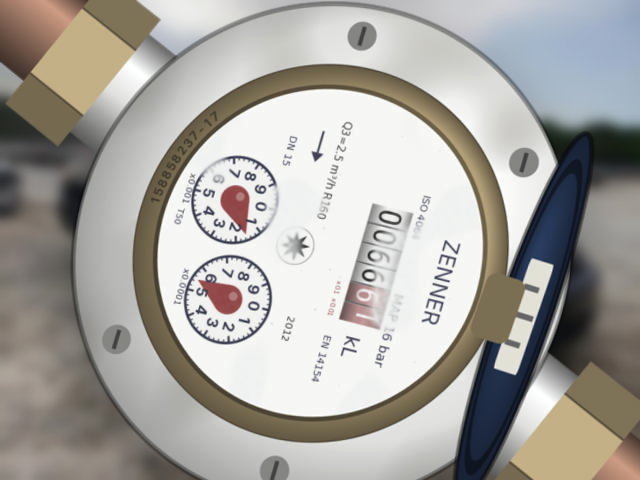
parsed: 66.6115 kL
